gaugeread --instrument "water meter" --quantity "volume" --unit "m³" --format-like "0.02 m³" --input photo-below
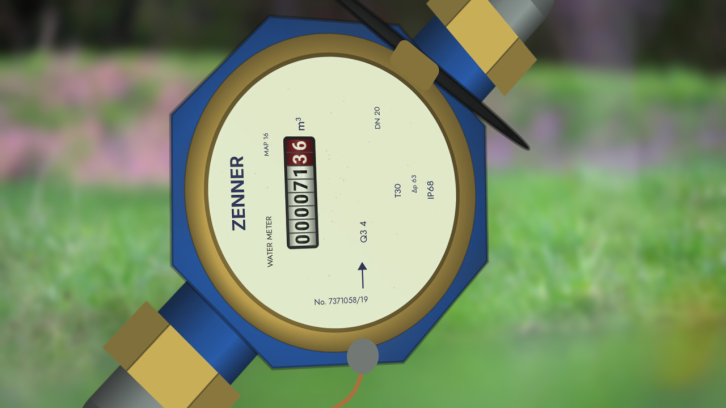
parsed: 71.36 m³
